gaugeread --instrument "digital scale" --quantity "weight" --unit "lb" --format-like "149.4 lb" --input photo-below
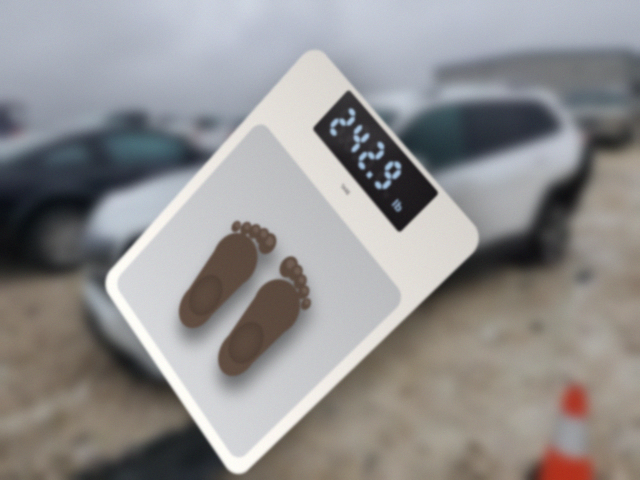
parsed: 242.9 lb
